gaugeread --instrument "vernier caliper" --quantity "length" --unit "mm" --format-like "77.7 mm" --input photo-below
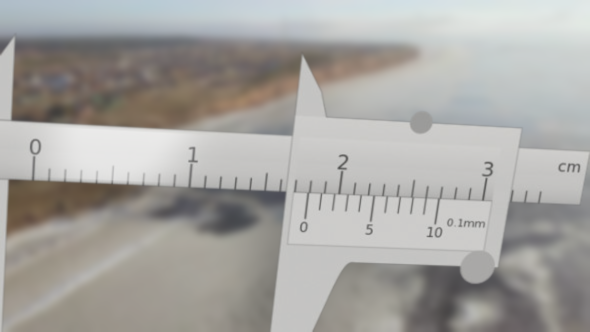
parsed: 17.9 mm
